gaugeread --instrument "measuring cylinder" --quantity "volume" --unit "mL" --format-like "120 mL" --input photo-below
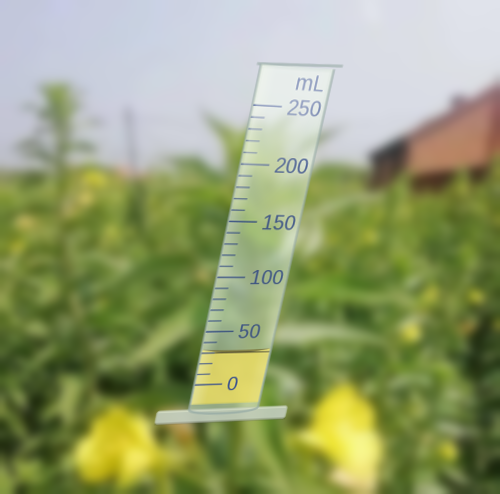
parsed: 30 mL
